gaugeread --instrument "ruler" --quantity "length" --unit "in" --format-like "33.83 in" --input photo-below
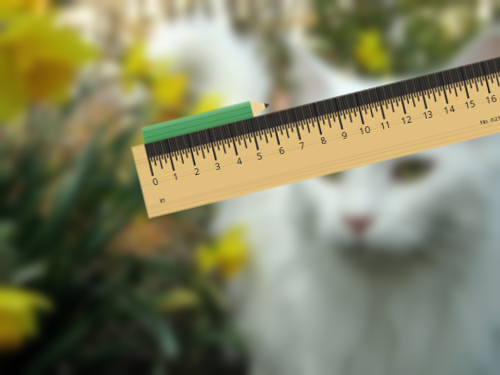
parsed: 6 in
